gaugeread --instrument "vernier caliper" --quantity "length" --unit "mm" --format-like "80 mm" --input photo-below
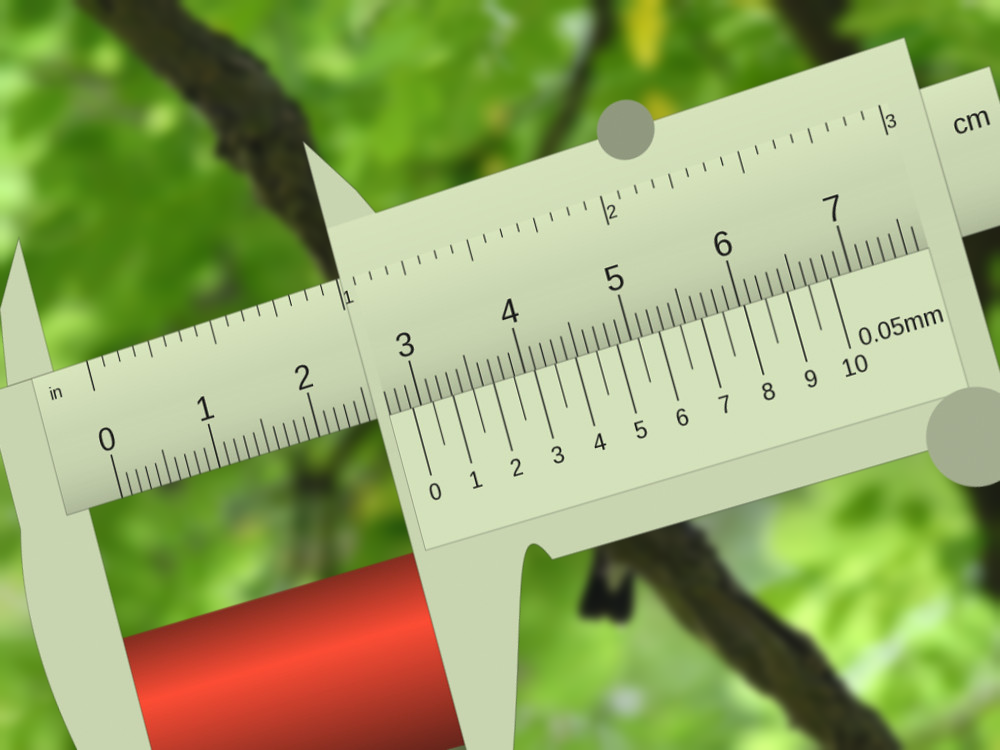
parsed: 29.2 mm
